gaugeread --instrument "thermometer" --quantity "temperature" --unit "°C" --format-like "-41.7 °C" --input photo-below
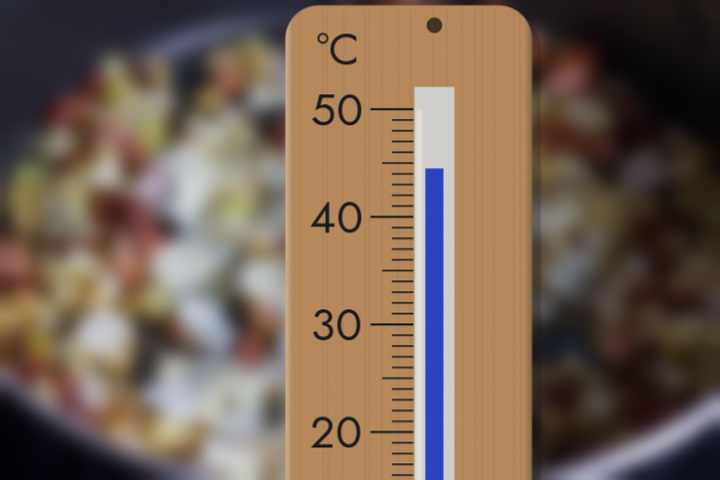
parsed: 44.5 °C
